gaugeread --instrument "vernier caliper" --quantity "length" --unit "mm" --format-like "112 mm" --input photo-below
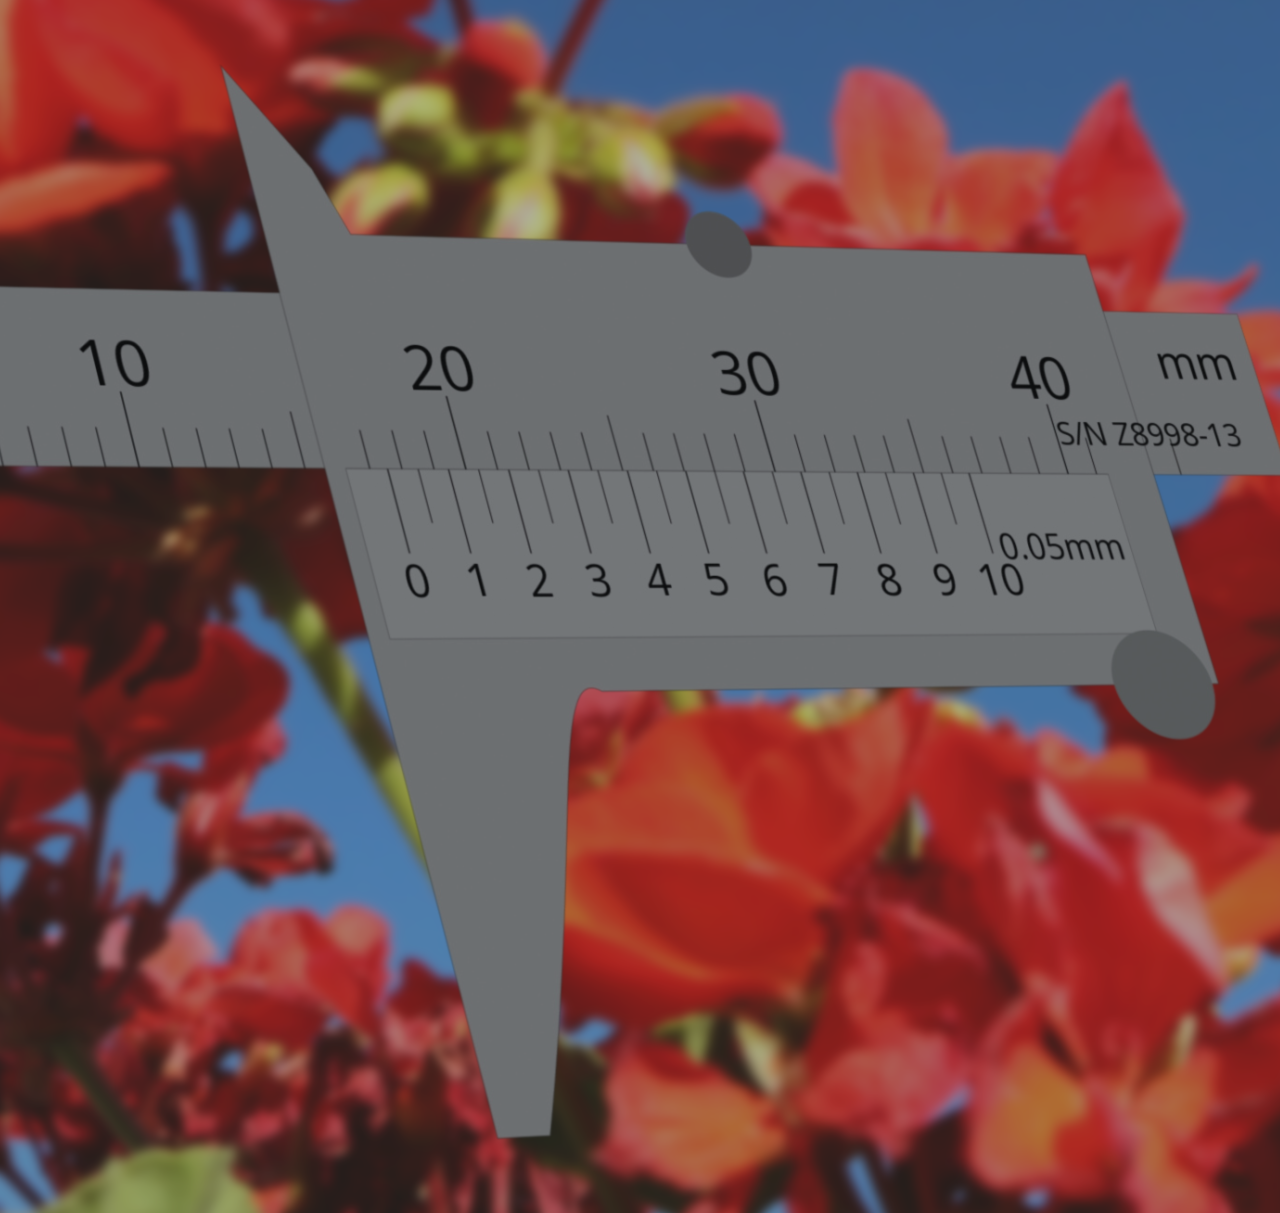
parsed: 17.55 mm
